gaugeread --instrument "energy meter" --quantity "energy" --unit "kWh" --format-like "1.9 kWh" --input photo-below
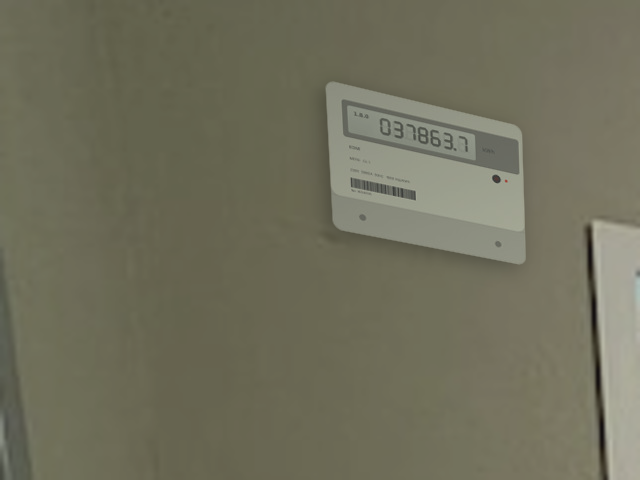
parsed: 37863.7 kWh
